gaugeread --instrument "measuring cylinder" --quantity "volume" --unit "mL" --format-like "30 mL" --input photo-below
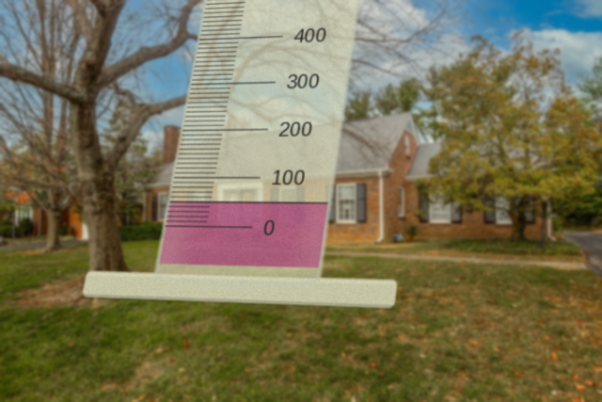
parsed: 50 mL
